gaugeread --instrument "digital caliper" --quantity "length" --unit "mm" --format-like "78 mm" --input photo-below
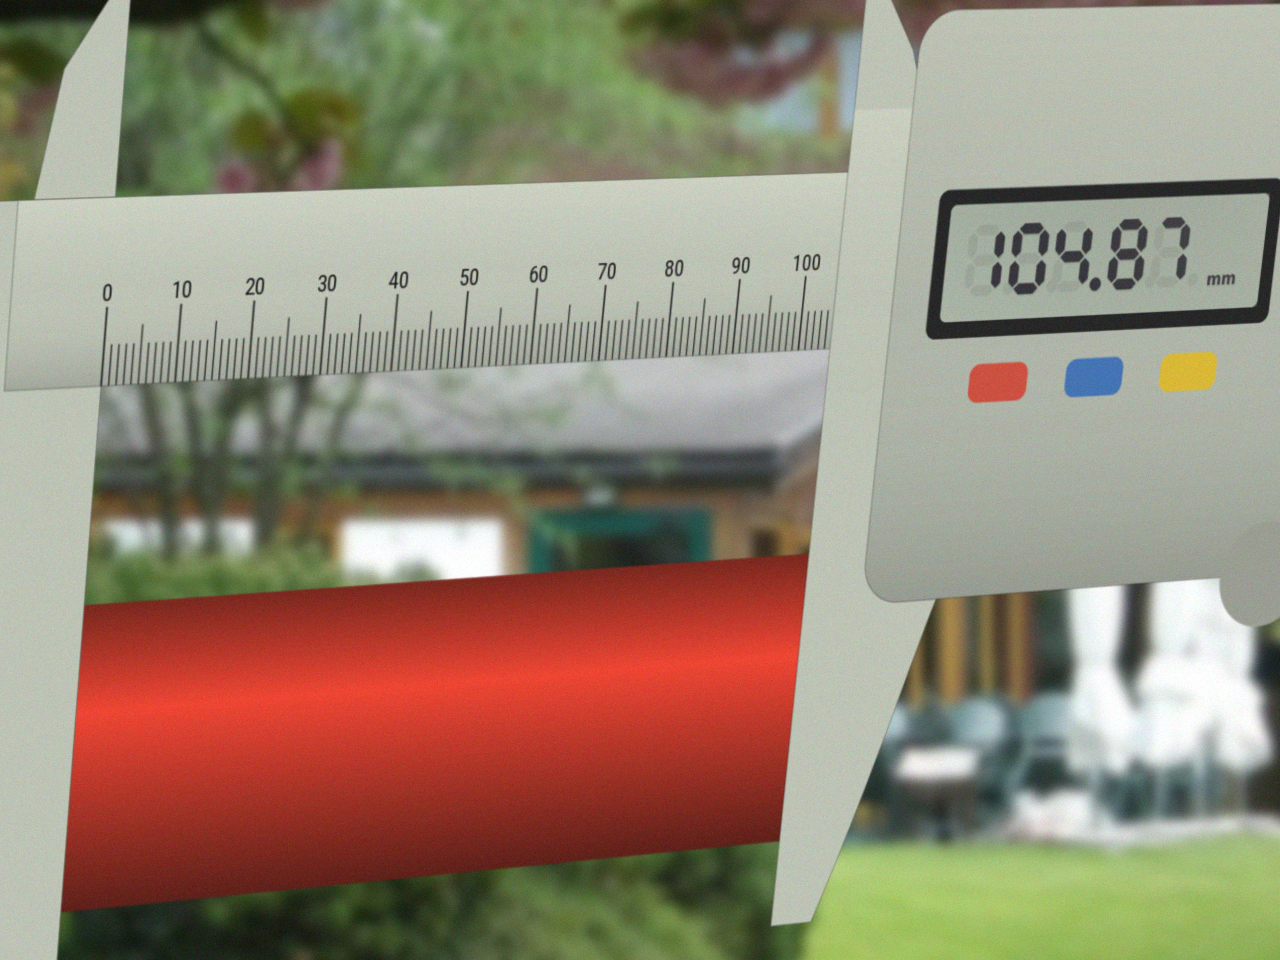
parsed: 104.87 mm
